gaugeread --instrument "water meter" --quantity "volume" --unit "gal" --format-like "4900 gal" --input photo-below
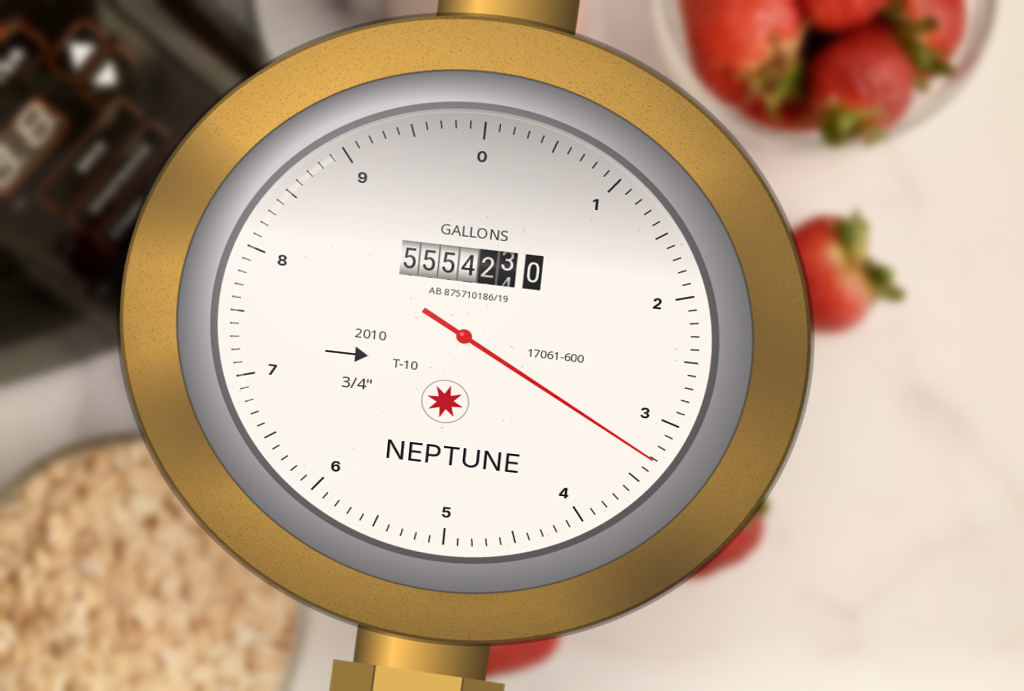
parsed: 5554233.3 gal
